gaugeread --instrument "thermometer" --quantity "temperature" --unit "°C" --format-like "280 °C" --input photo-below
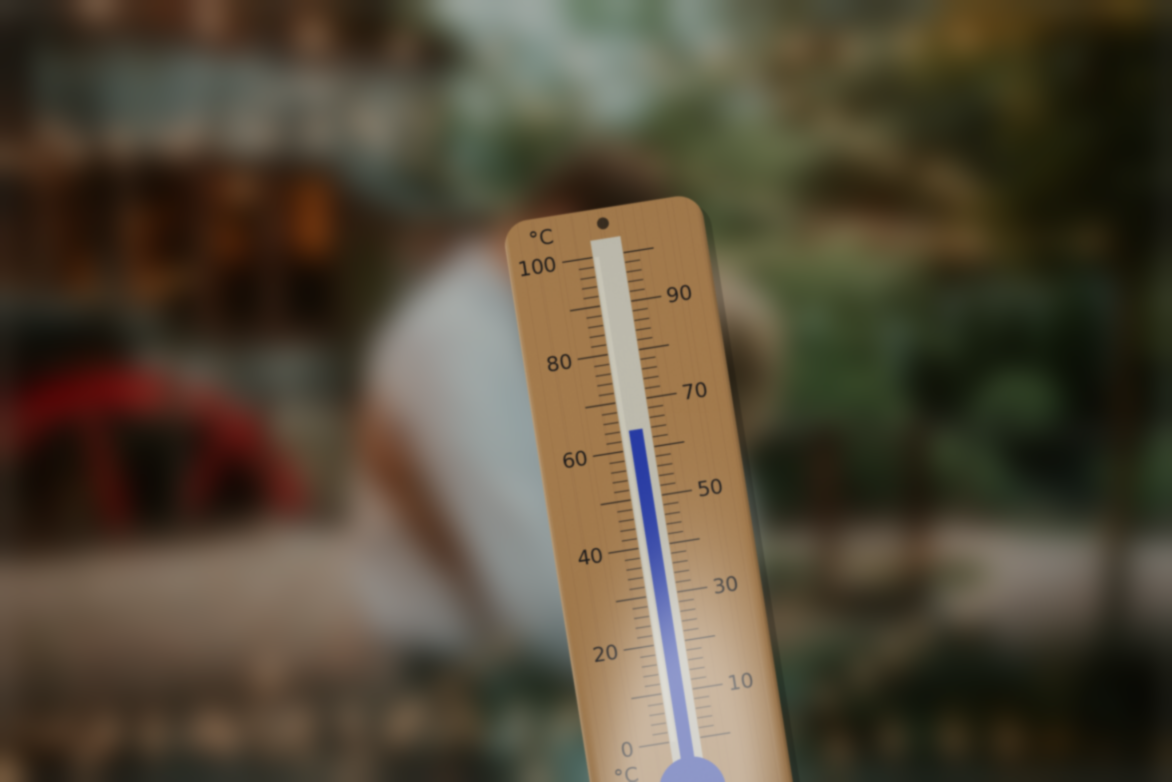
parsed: 64 °C
